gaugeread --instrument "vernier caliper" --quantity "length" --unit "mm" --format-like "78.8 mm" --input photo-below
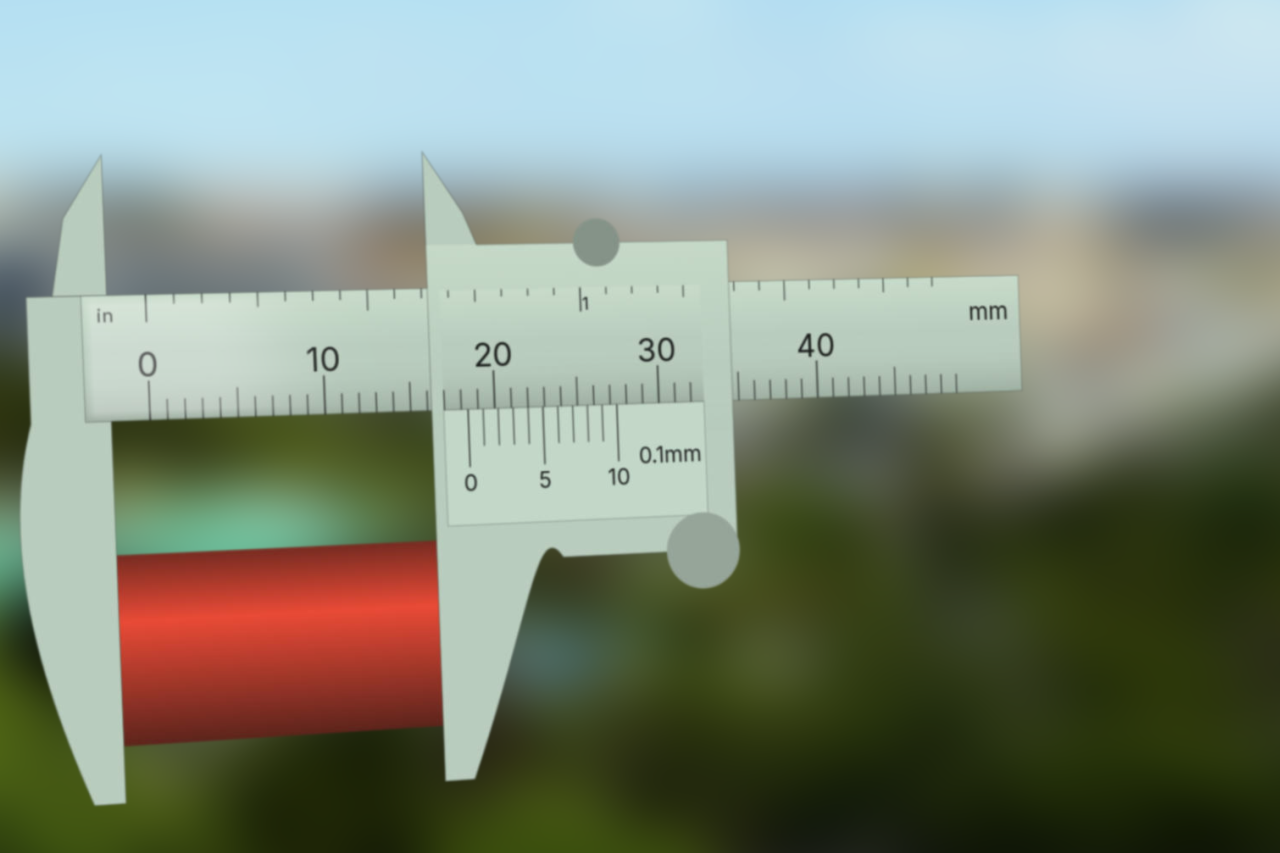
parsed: 18.4 mm
